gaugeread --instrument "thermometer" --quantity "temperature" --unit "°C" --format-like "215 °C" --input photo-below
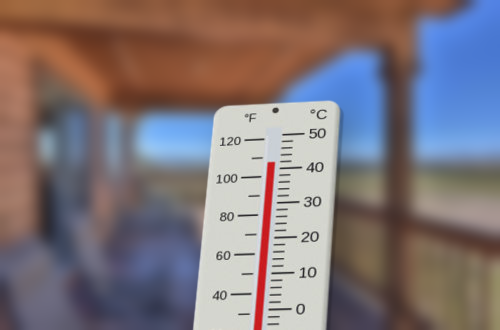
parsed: 42 °C
